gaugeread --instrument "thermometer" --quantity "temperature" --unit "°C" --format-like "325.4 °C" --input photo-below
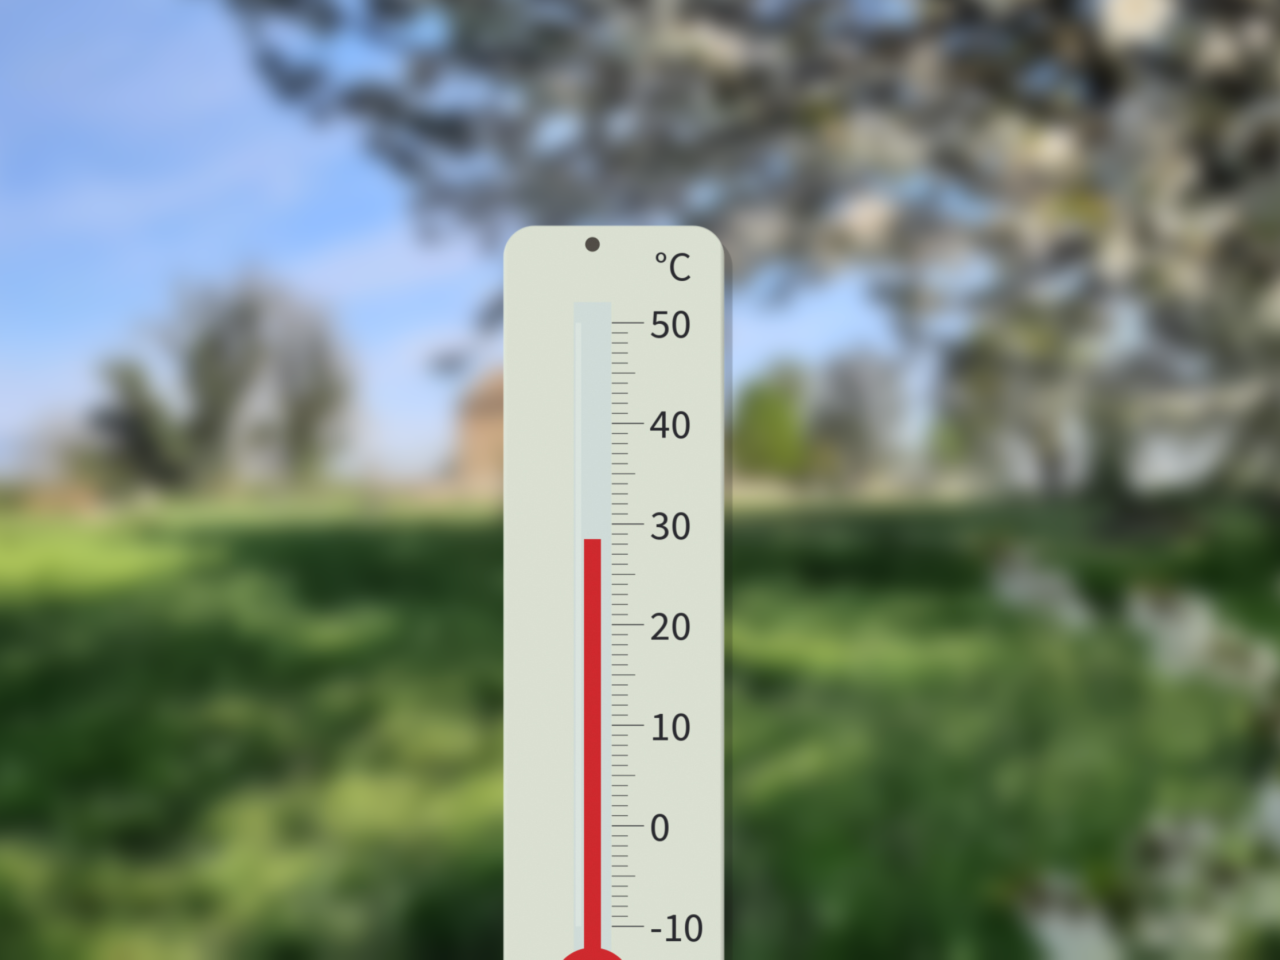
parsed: 28.5 °C
